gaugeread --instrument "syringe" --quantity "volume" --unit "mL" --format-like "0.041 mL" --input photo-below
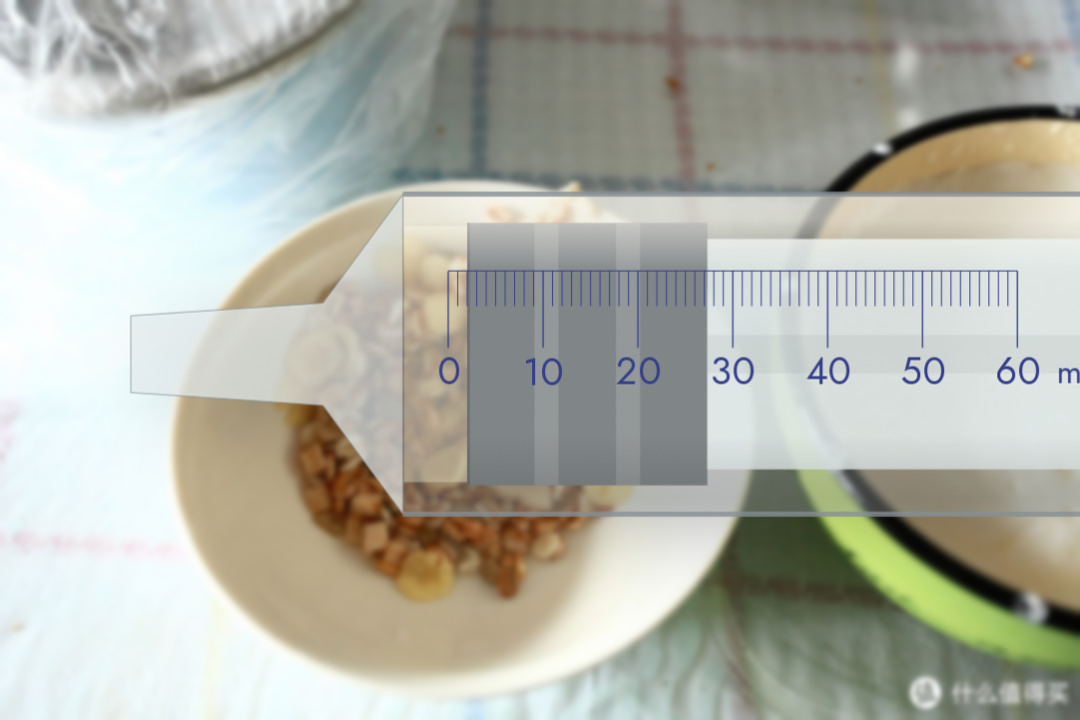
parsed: 2 mL
